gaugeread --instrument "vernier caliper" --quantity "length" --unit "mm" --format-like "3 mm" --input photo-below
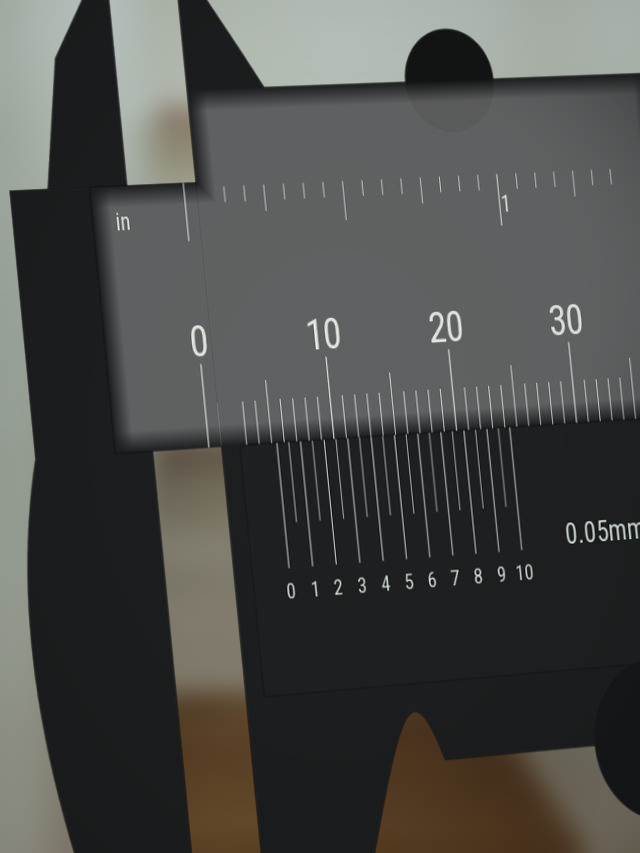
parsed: 5.4 mm
